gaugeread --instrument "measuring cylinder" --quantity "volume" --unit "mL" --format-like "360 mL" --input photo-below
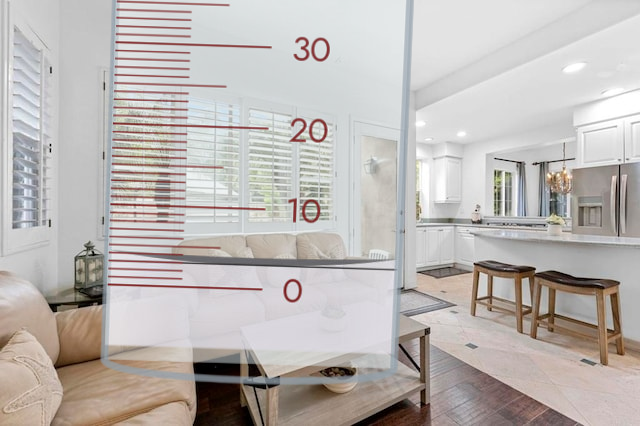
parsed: 3 mL
